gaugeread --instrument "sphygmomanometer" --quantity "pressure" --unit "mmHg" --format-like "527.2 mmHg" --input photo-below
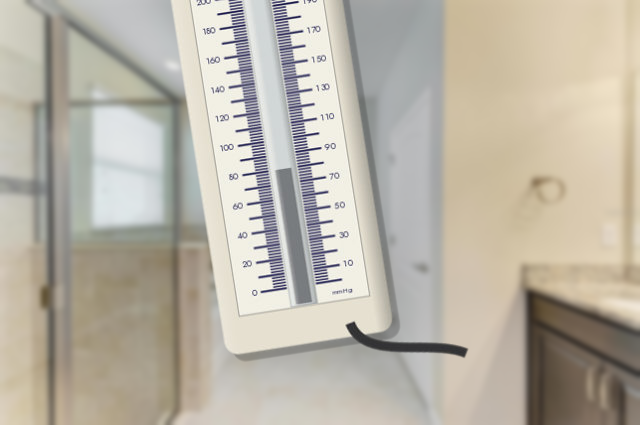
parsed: 80 mmHg
